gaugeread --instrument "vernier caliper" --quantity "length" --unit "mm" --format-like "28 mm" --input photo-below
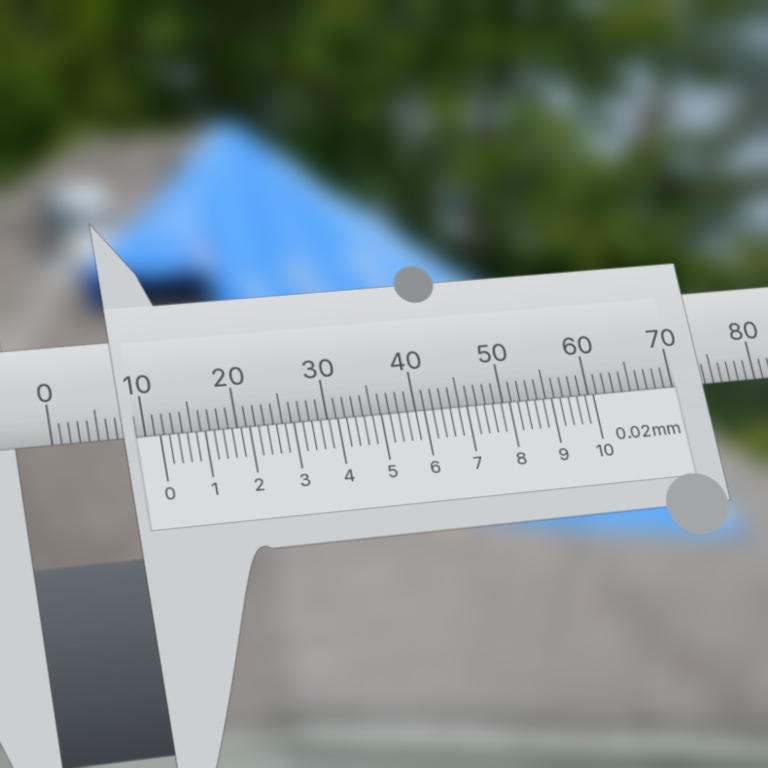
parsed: 11.6 mm
